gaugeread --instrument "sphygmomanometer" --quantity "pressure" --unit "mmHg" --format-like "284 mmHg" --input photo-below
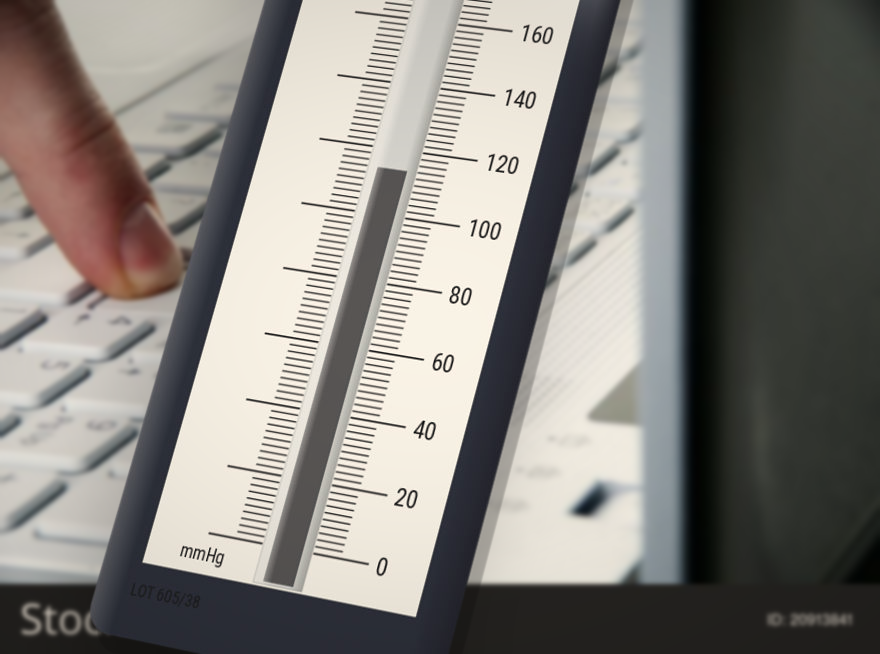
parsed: 114 mmHg
